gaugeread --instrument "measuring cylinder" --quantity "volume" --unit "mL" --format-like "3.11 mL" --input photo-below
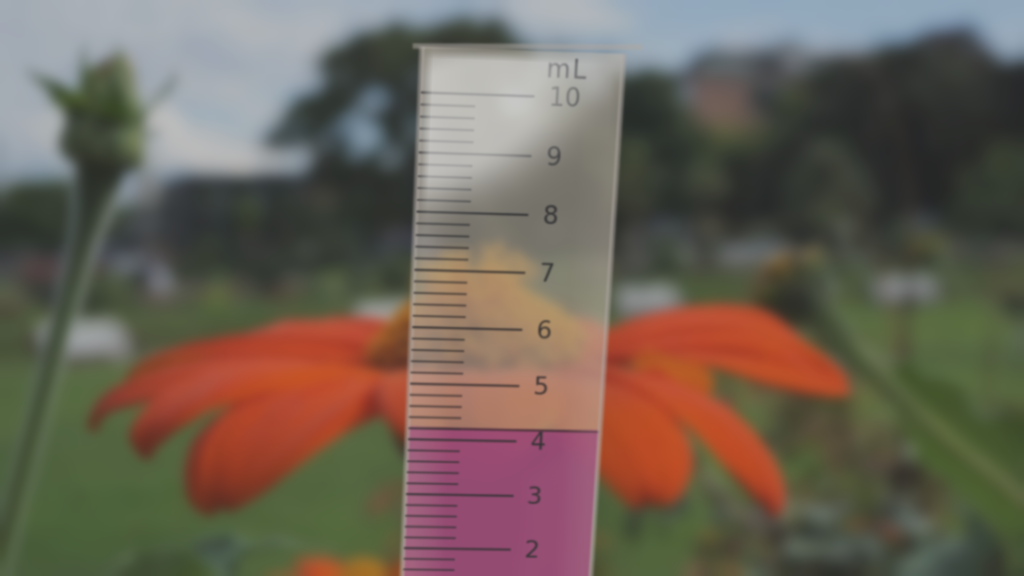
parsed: 4.2 mL
